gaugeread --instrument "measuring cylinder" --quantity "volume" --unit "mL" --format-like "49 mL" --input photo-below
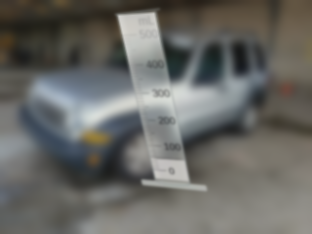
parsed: 50 mL
